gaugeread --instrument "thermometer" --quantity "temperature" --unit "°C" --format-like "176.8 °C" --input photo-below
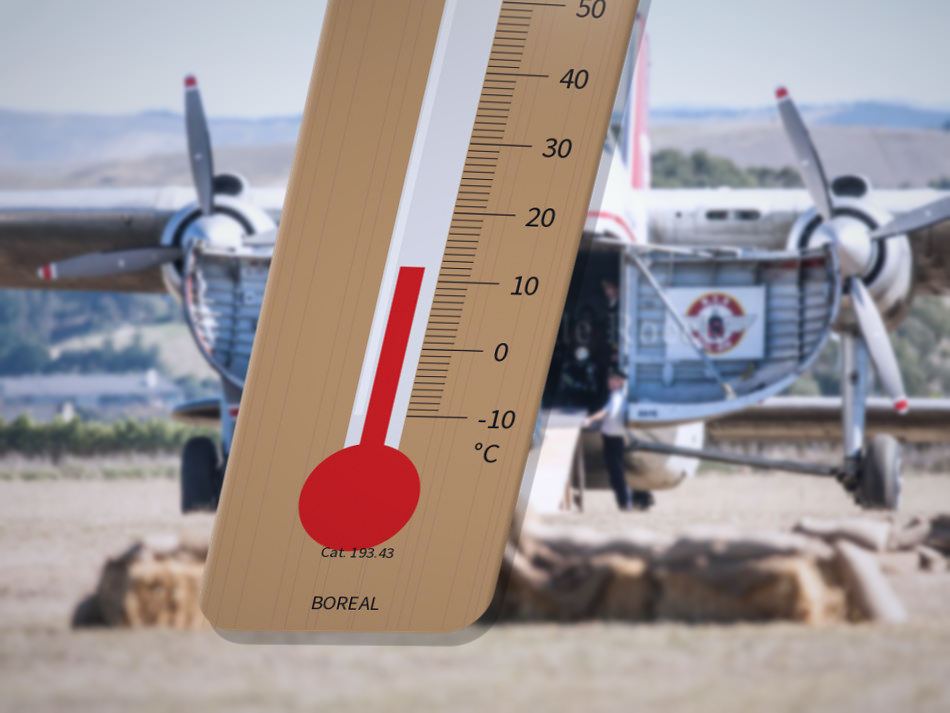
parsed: 12 °C
